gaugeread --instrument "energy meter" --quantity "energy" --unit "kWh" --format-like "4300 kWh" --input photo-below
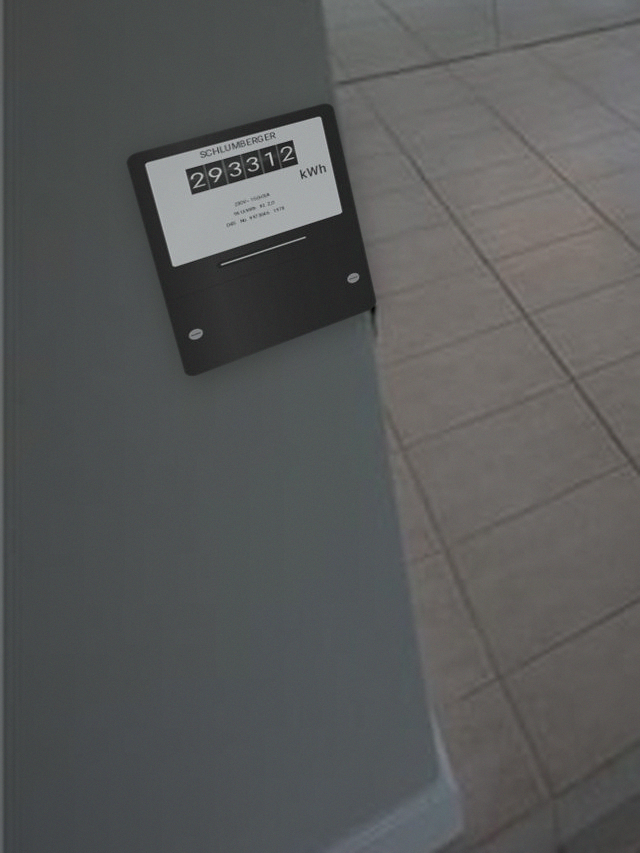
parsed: 293312 kWh
